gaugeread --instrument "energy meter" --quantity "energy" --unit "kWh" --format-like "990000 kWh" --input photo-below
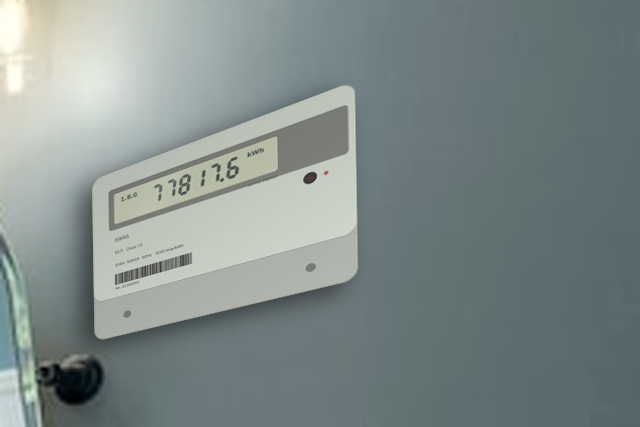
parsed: 77817.6 kWh
